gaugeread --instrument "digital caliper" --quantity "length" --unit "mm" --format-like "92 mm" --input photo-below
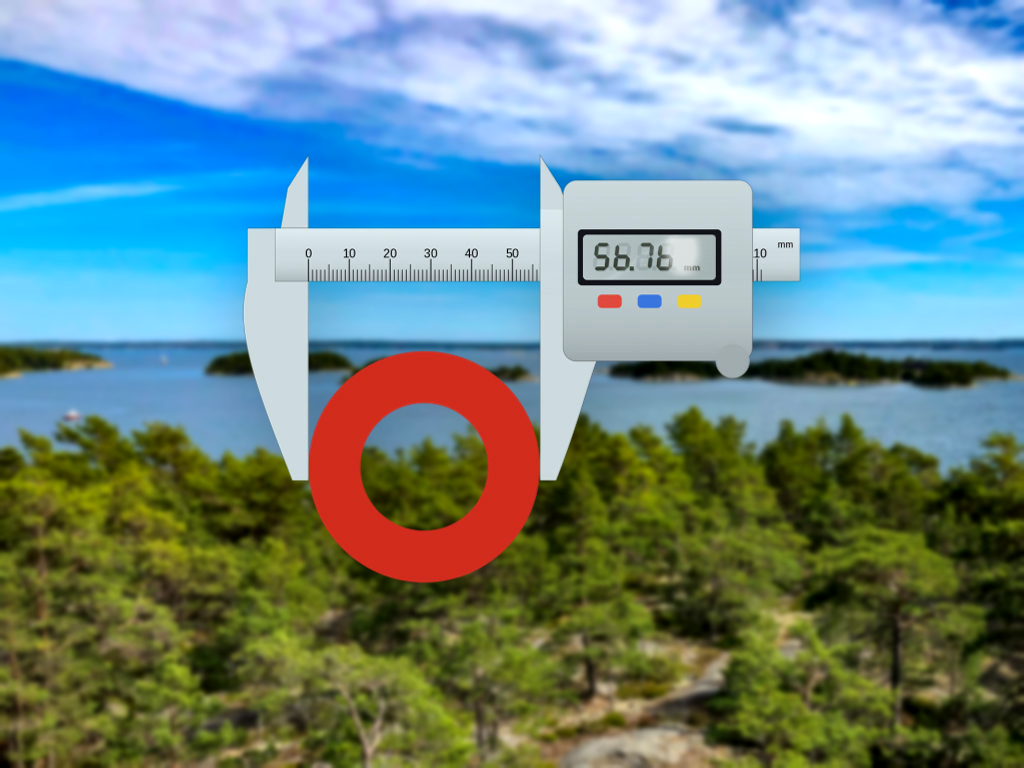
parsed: 56.76 mm
